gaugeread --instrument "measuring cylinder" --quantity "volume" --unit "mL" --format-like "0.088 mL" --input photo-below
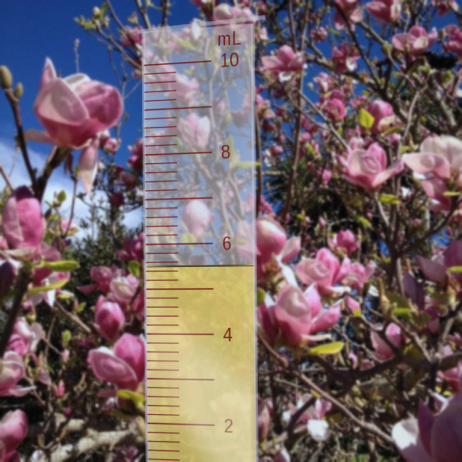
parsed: 5.5 mL
